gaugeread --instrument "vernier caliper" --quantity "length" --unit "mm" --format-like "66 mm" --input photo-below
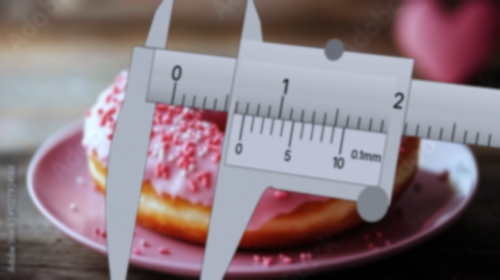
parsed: 6.8 mm
